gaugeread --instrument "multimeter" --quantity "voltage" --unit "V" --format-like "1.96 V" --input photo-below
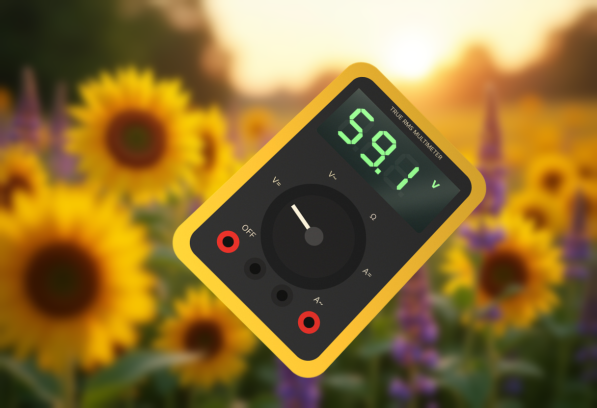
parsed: 59.1 V
